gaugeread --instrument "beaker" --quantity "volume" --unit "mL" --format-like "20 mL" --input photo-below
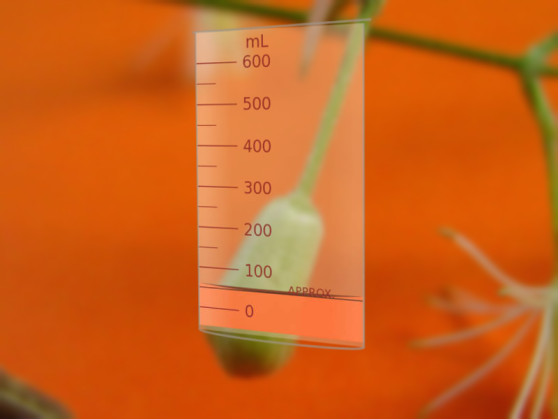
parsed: 50 mL
